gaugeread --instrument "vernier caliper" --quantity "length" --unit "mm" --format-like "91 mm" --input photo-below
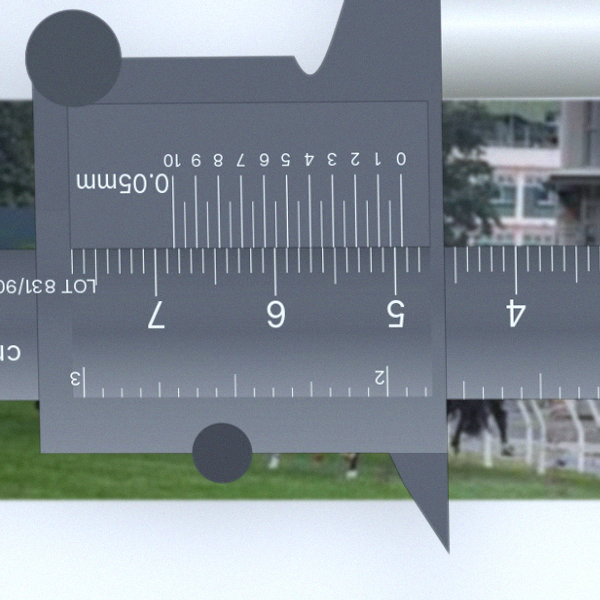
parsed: 49.4 mm
